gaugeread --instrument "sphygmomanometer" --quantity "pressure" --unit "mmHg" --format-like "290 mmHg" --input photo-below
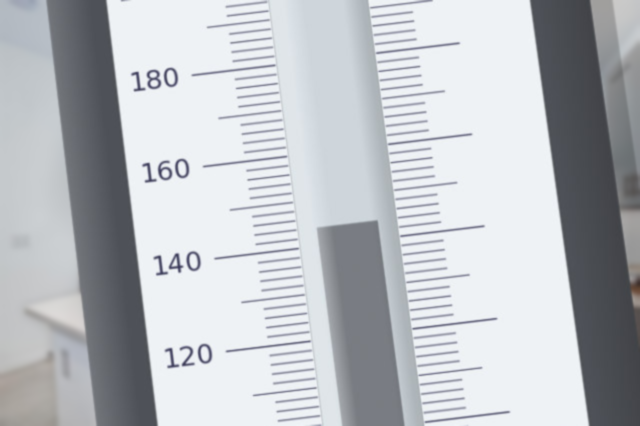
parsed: 144 mmHg
